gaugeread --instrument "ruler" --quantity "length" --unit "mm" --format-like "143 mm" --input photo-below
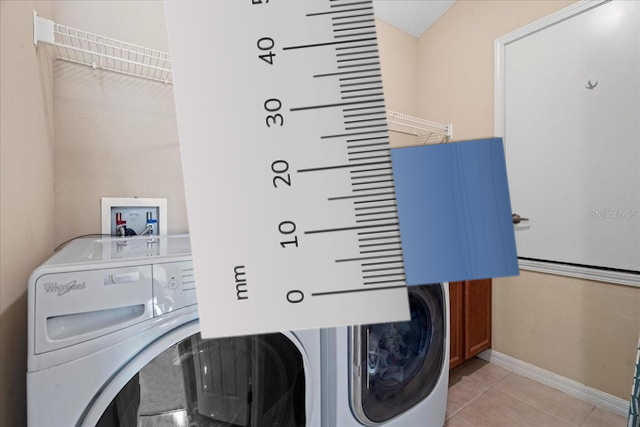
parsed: 22 mm
